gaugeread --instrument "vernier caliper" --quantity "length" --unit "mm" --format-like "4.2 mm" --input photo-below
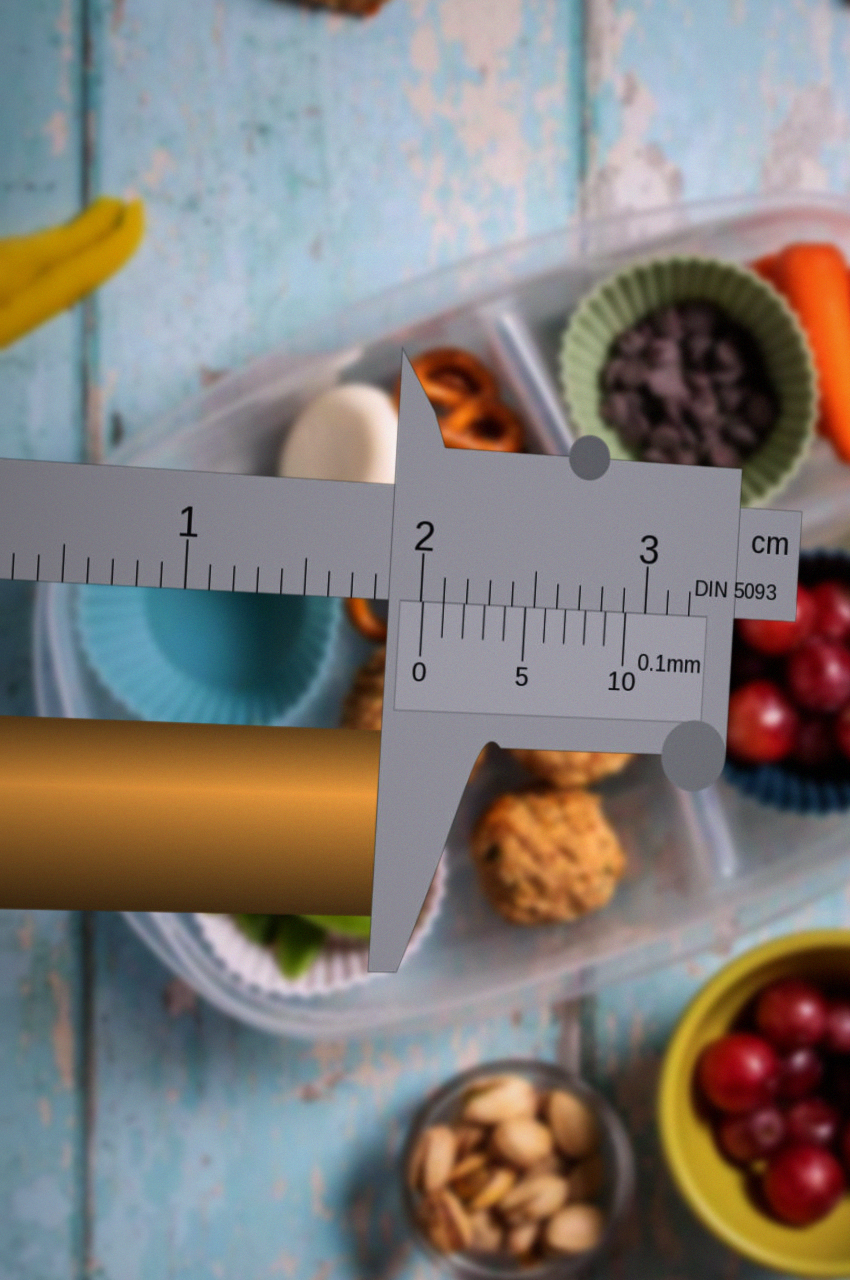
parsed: 20.1 mm
